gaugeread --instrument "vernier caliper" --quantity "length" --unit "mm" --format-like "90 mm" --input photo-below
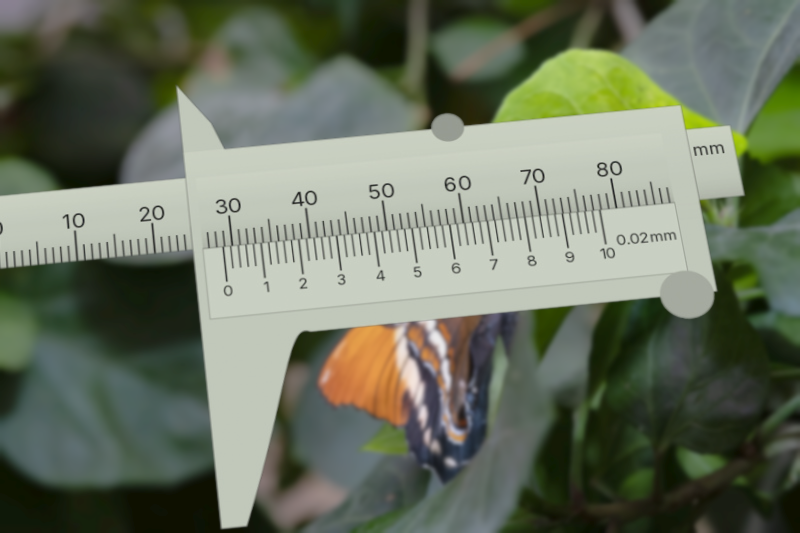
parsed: 28.8 mm
